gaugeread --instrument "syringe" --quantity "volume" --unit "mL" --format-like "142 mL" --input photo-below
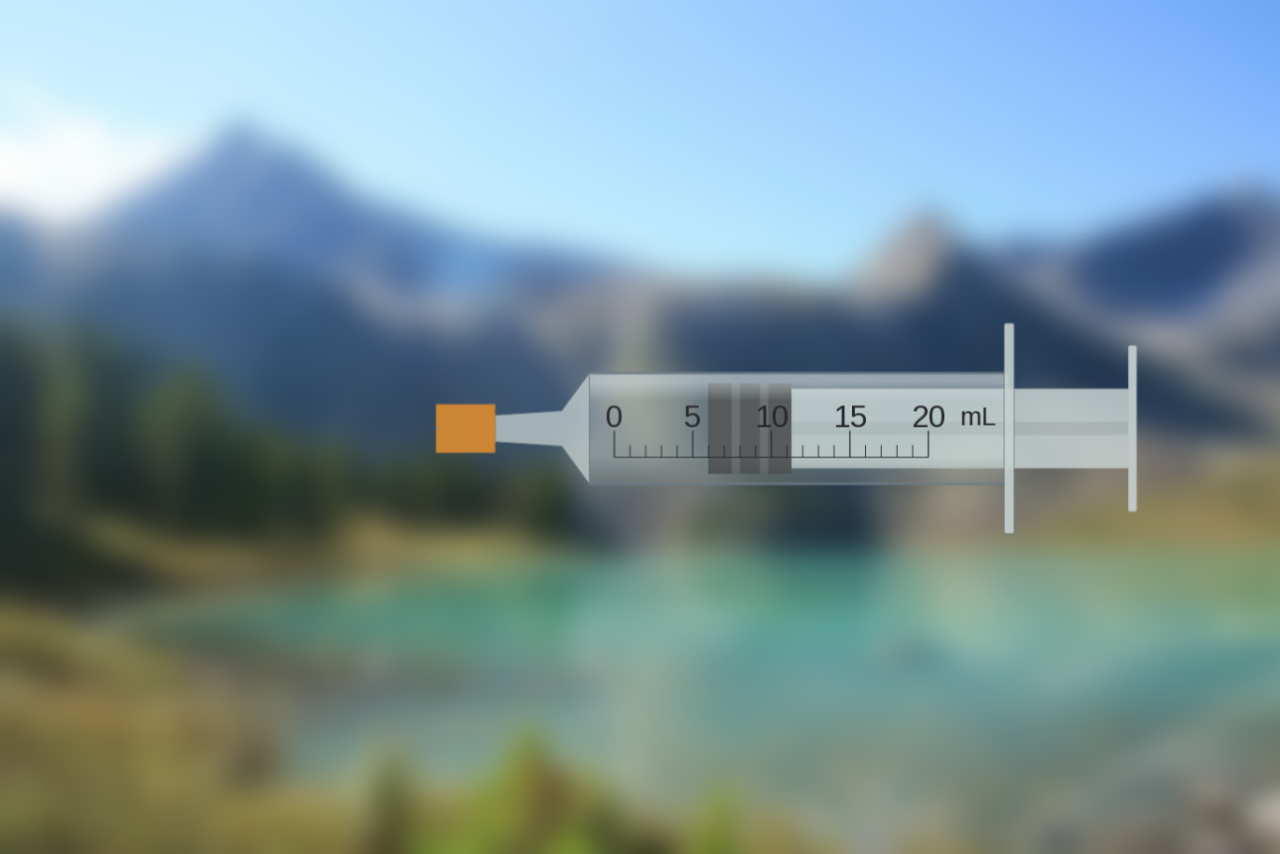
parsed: 6 mL
